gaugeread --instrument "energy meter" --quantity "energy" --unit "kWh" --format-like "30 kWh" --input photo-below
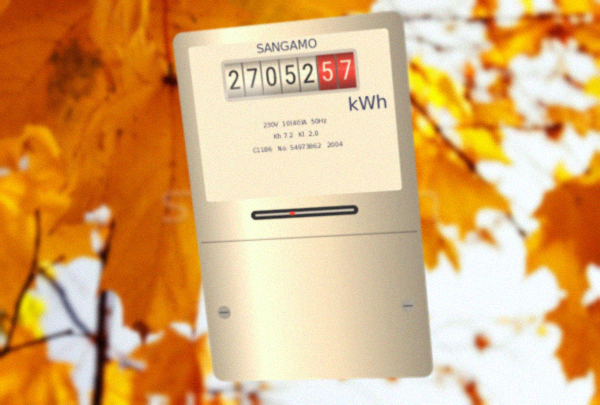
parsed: 27052.57 kWh
